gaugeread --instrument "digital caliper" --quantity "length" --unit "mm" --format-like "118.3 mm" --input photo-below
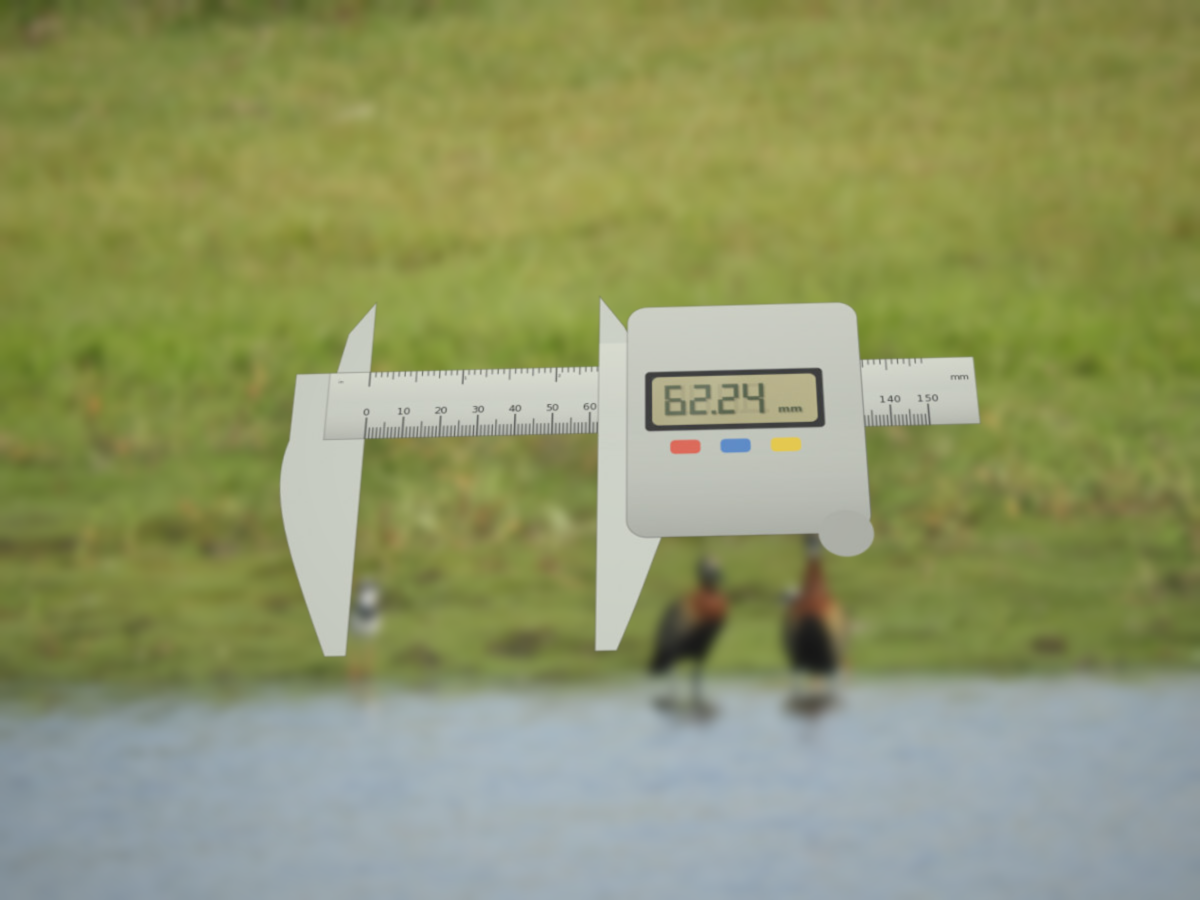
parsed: 62.24 mm
